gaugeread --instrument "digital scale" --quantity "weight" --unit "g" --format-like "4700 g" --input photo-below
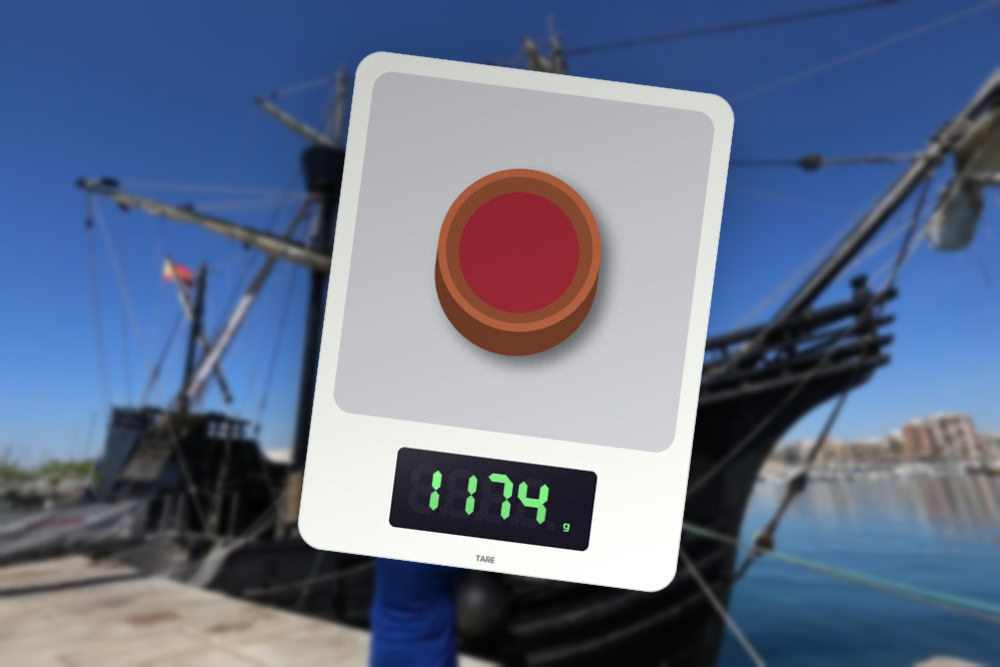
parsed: 1174 g
